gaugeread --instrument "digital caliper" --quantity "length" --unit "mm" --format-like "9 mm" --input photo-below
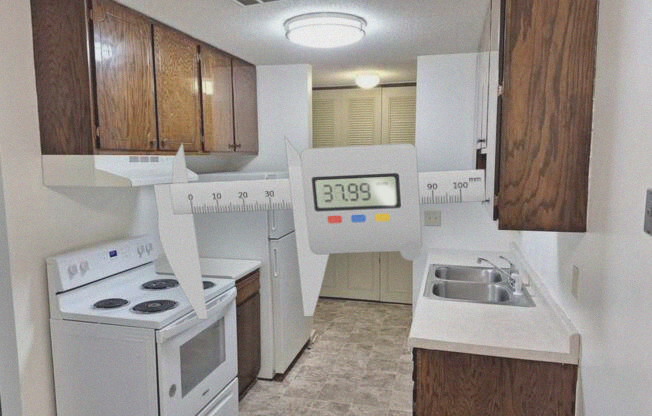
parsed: 37.99 mm
